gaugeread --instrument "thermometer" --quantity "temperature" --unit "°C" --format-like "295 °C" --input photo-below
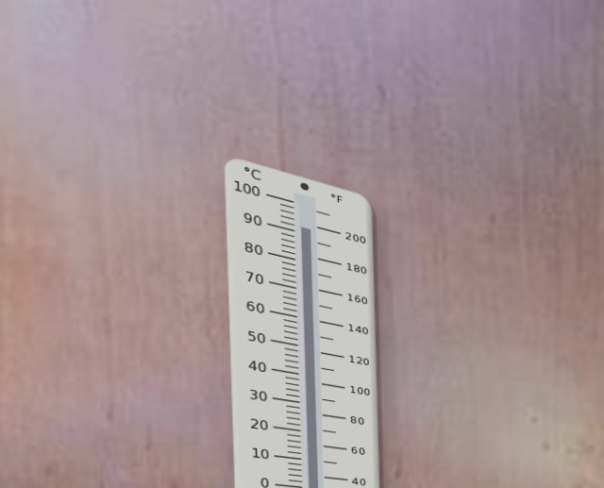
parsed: 92 °C
